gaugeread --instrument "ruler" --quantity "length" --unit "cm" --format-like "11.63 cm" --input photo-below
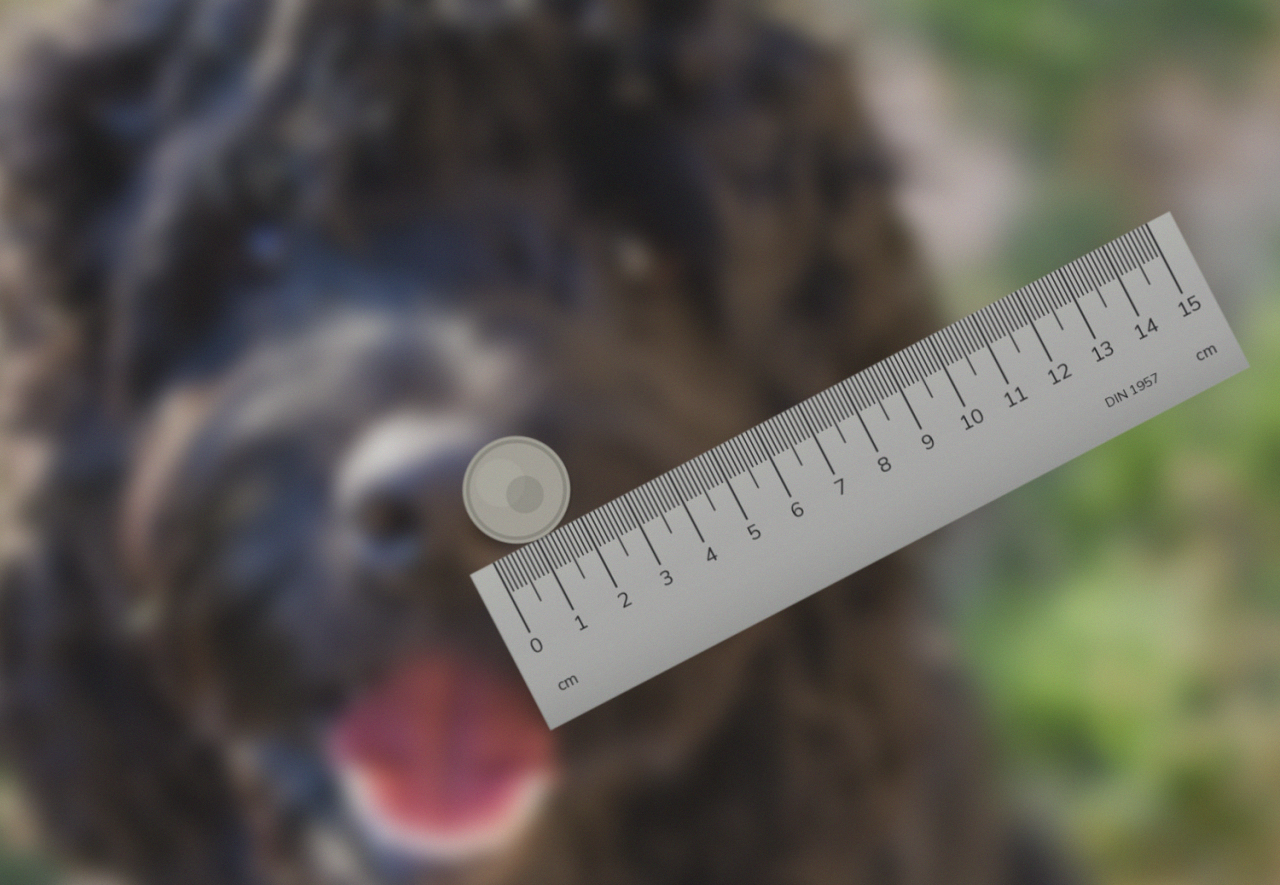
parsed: 2.2 cm
